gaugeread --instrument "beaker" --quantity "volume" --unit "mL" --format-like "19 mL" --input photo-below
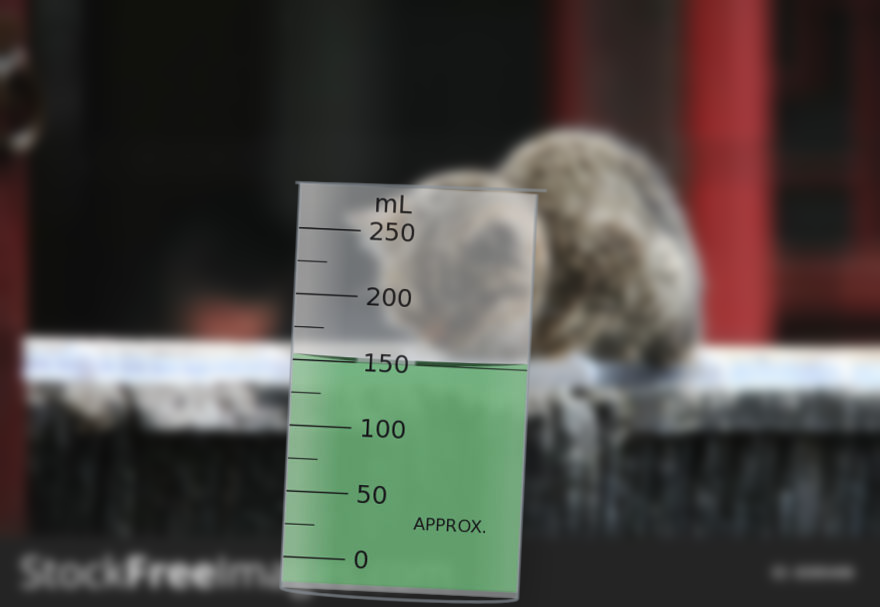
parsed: 150 mL
